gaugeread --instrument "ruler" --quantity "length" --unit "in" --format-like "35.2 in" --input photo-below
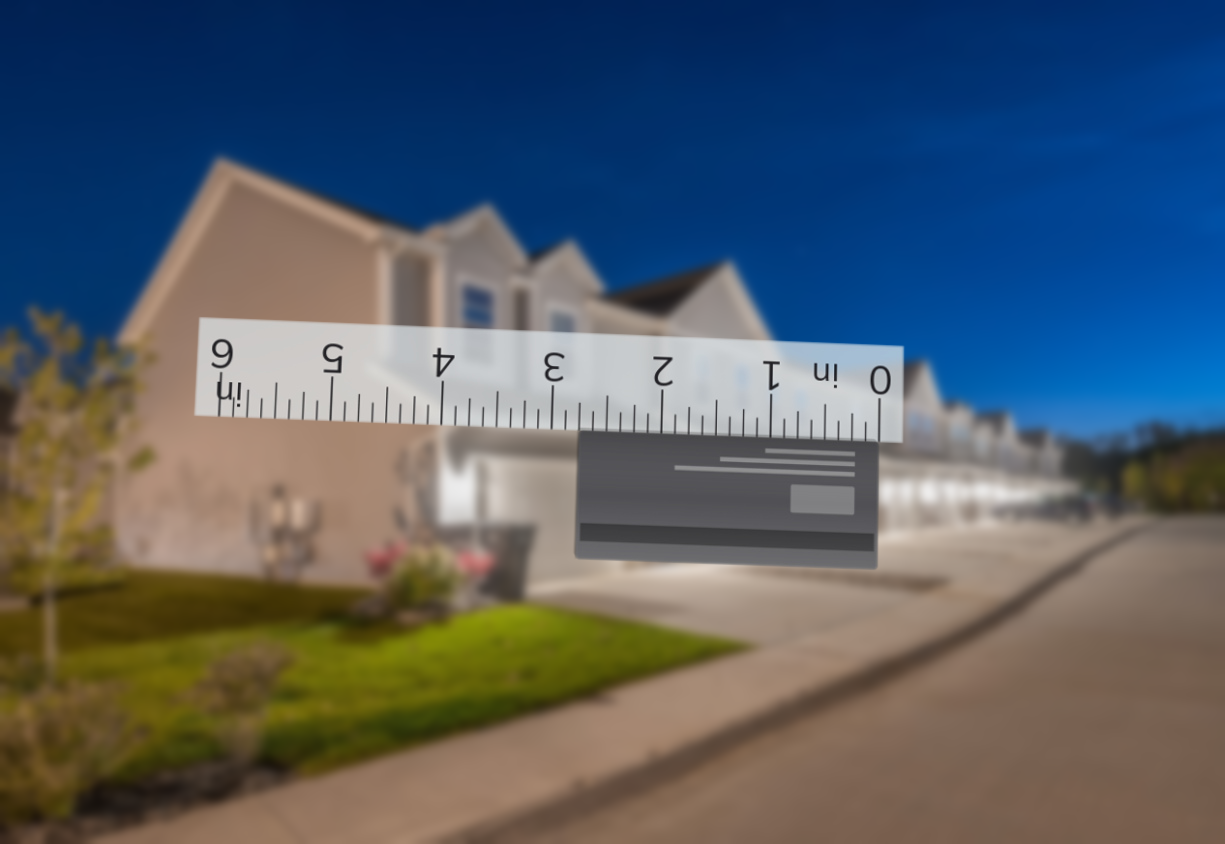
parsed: 2.75 in
